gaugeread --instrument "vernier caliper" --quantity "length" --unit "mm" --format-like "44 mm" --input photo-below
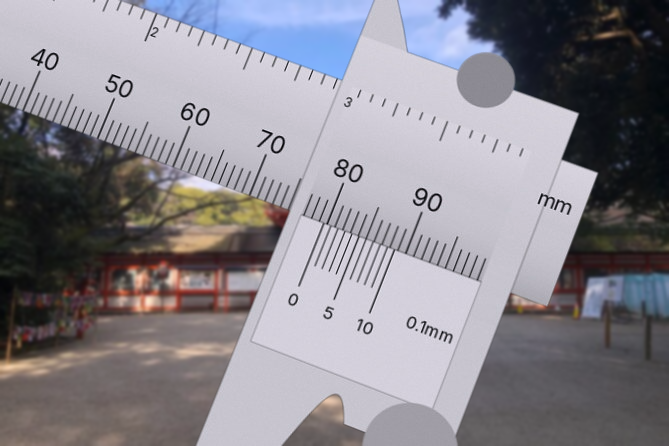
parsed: 79.6 mm
